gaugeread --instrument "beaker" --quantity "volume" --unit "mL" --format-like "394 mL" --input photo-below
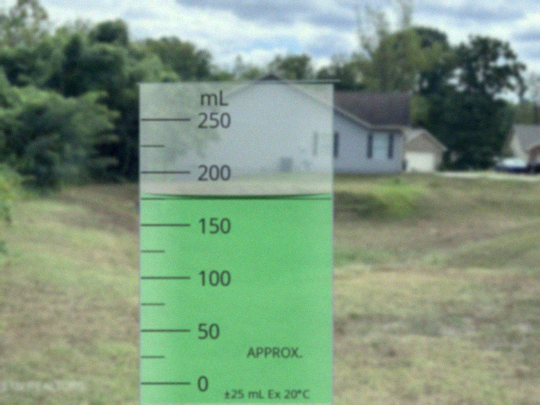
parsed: 175 mL
